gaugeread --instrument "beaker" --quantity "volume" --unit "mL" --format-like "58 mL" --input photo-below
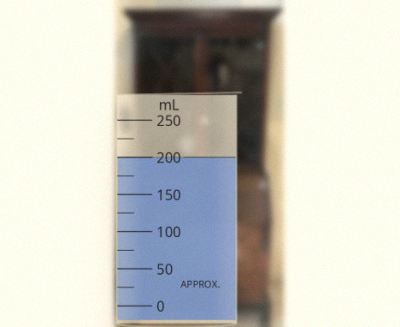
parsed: 200 mL
